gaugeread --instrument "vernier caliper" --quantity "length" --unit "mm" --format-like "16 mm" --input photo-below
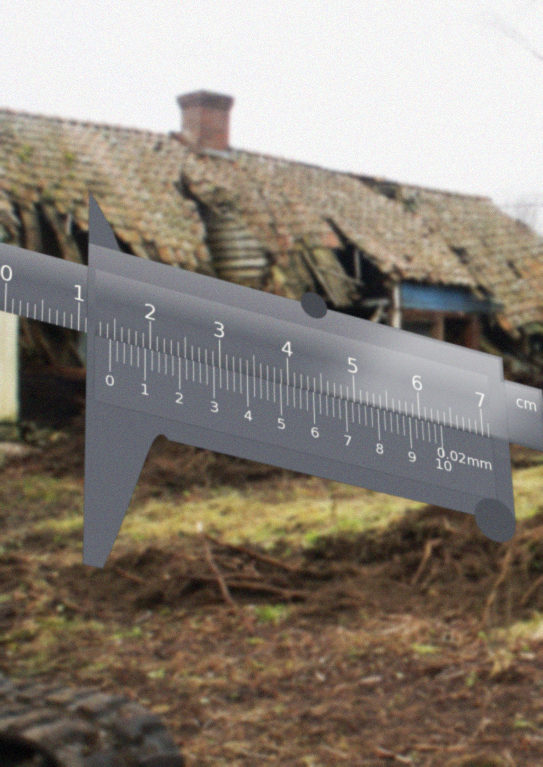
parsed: 14.4 mm
